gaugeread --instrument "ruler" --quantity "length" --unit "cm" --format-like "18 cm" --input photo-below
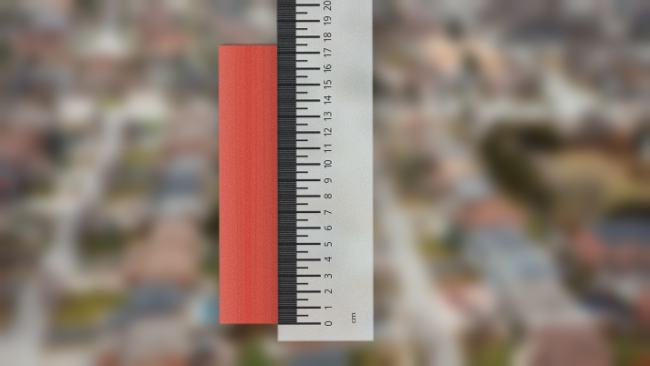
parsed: 17.5 cm
